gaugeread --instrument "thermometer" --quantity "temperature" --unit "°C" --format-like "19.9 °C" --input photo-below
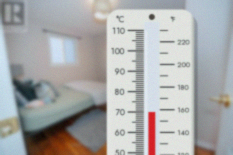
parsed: 70 °C
